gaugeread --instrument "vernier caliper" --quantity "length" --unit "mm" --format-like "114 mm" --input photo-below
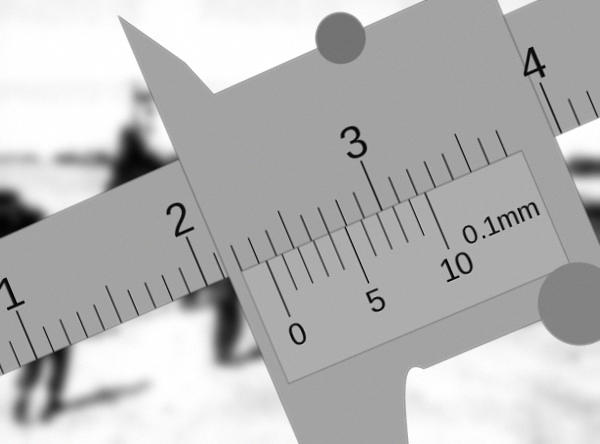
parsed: 23.4 mm
